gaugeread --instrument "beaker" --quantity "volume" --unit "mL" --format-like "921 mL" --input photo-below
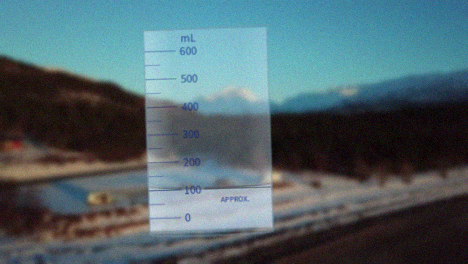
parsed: 100 mL
